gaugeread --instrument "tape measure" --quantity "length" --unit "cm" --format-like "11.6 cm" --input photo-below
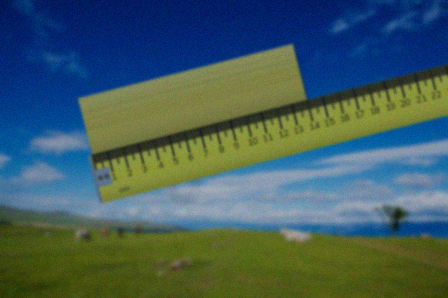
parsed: 14 cm
